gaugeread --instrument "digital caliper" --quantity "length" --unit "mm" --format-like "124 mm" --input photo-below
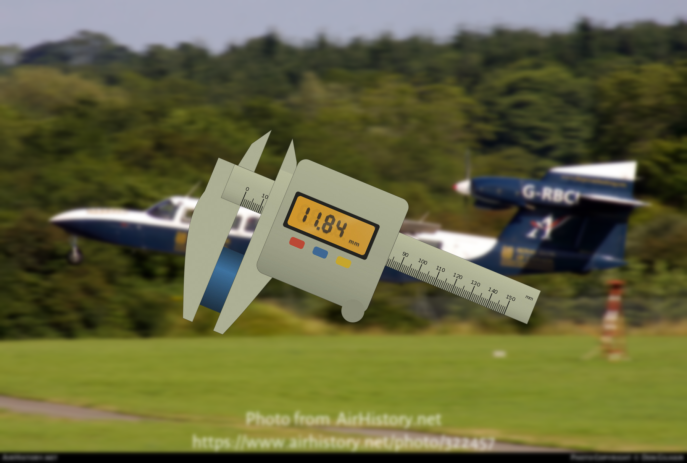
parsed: 11.84 mm
